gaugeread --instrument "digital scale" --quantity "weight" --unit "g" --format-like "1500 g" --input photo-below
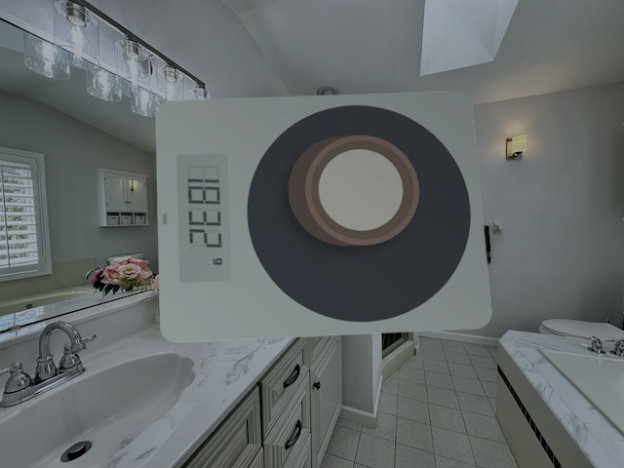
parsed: 1832 g
